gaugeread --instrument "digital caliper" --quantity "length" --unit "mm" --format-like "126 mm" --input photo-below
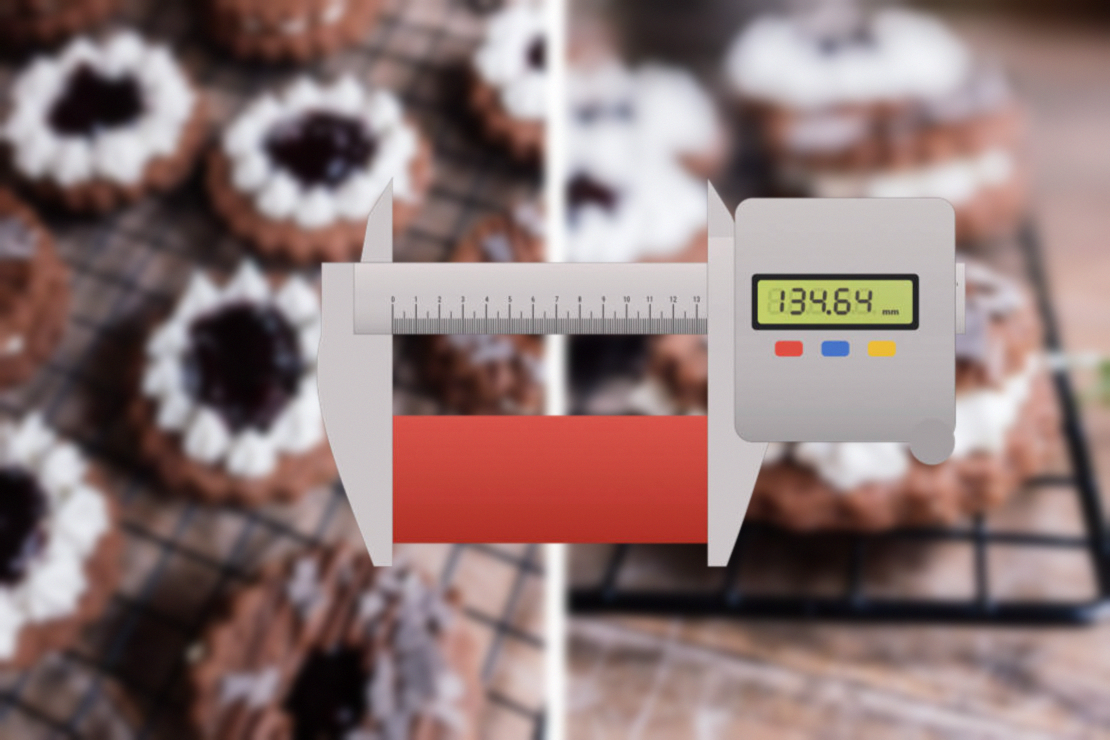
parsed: 134.64 mm
